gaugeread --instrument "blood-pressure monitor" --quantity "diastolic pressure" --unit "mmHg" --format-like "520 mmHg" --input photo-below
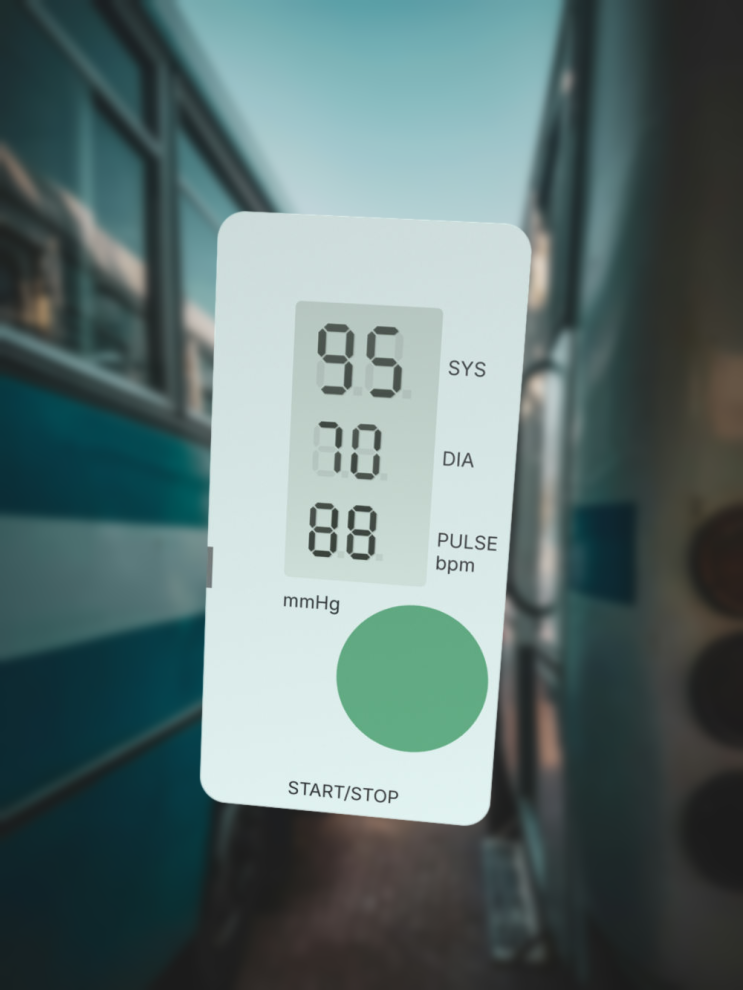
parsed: 70 mmHg
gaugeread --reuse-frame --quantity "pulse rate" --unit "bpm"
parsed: 88 bpm
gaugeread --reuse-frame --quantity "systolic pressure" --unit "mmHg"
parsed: 95 mmHg
